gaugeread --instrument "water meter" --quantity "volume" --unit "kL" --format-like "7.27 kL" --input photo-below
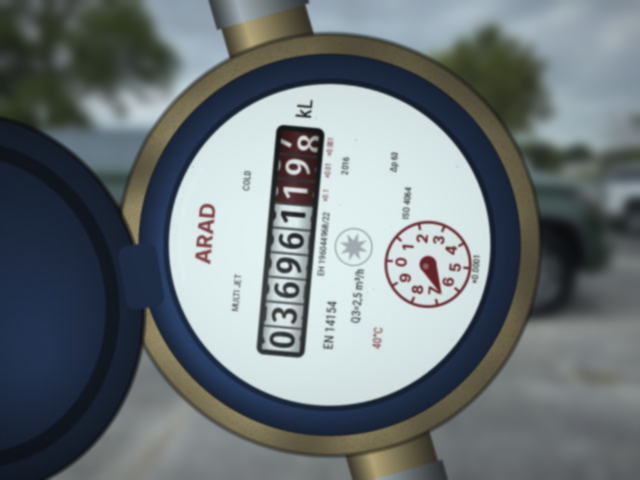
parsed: 36961.1976 kL
